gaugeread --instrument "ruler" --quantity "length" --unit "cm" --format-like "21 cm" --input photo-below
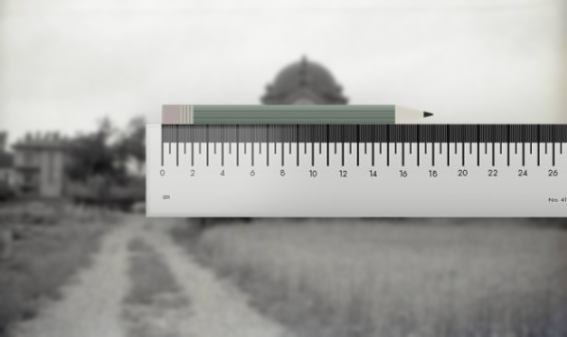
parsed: 18 cm
